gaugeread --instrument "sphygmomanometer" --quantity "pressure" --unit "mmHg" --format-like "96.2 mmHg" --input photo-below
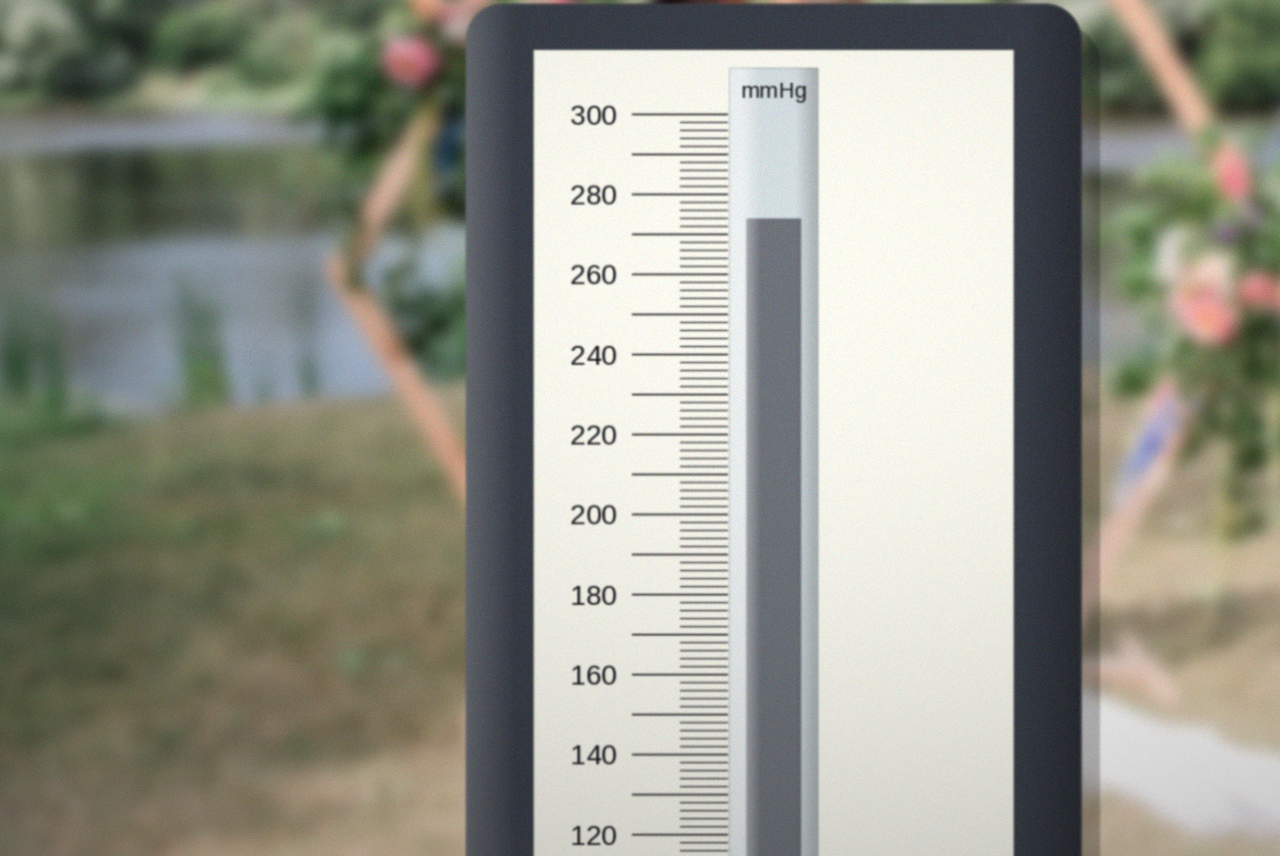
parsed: 274 mmHg
